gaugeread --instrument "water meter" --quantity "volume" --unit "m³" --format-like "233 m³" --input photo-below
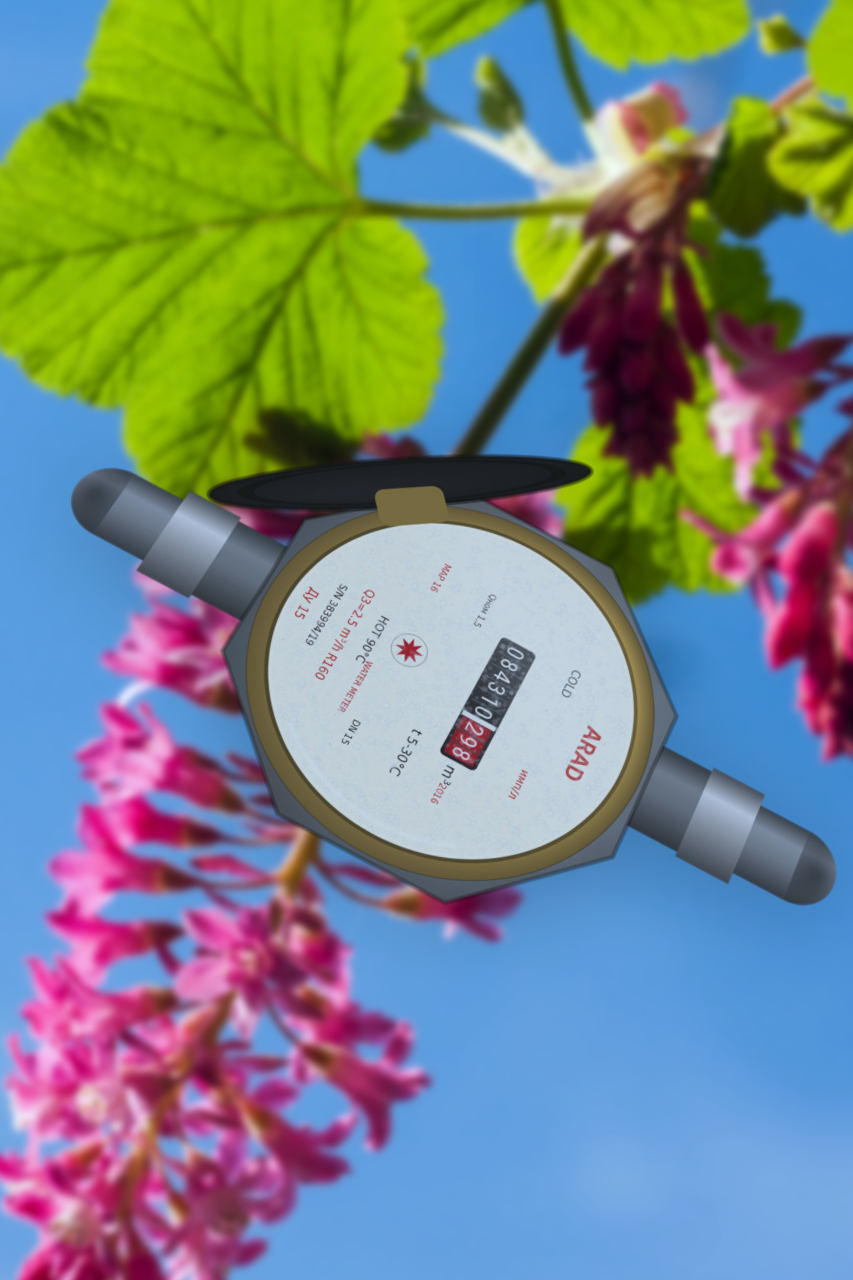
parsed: 84310.298 m³
